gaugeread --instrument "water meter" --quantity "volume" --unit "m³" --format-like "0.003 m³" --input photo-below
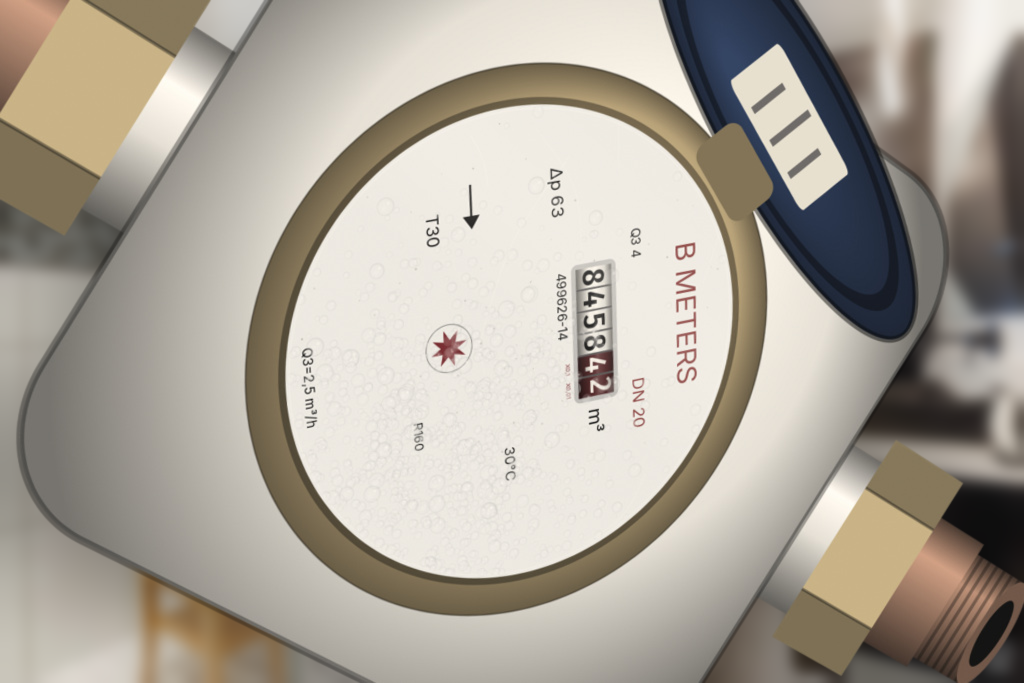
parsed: 8458.42 m³
